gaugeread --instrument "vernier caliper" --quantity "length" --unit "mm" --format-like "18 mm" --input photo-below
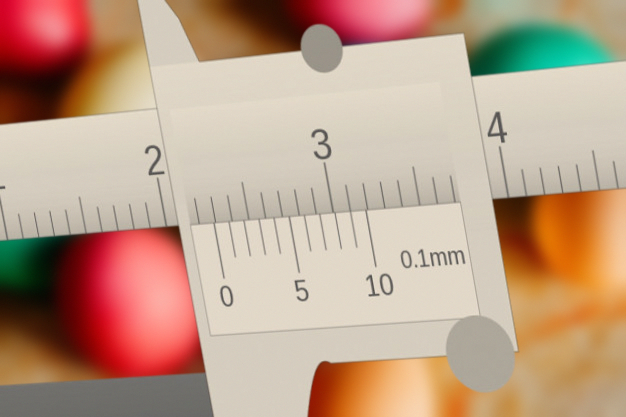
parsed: 22.9 mm
